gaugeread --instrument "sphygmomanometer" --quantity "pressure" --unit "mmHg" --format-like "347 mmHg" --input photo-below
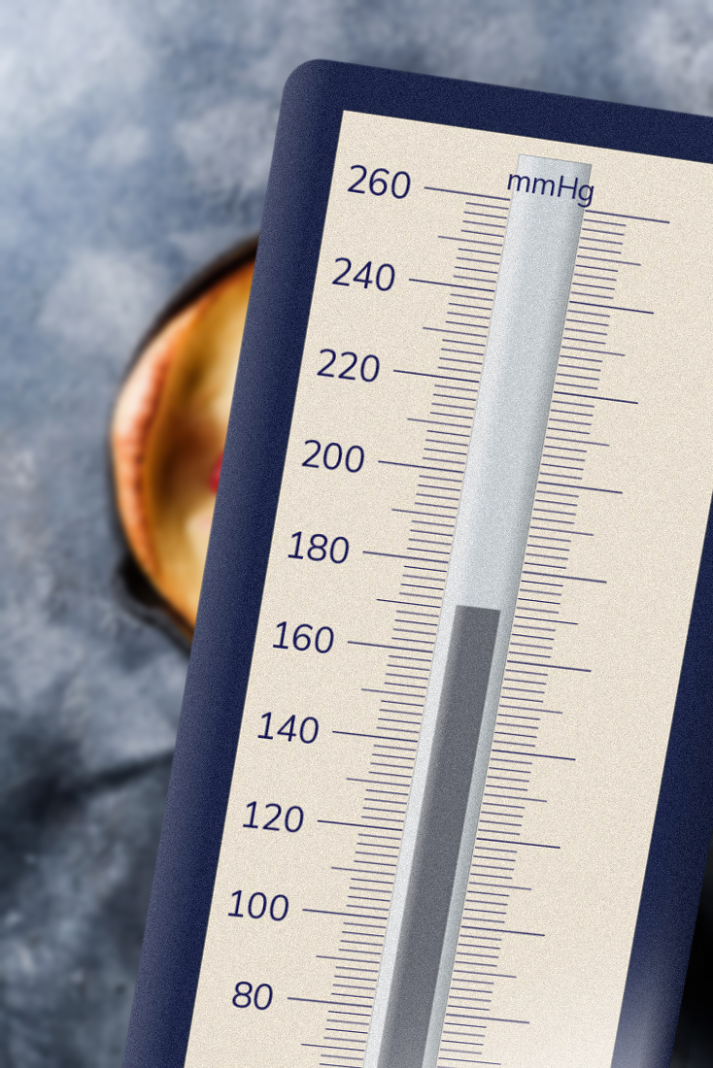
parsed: 171 mmHg
